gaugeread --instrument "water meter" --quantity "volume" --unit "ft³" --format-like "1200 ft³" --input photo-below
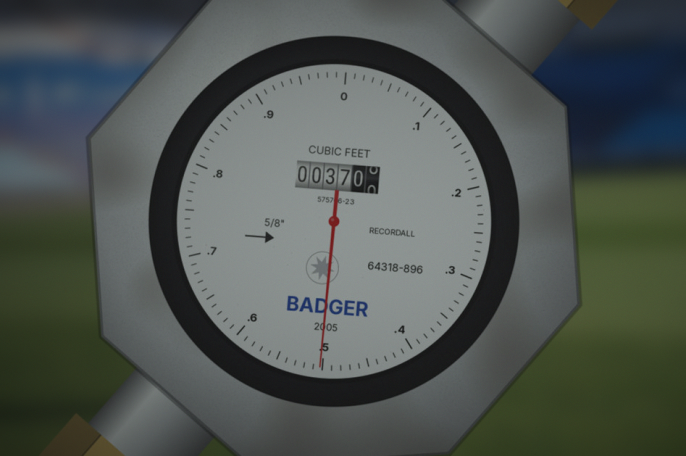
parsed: 3708.50 ft³
